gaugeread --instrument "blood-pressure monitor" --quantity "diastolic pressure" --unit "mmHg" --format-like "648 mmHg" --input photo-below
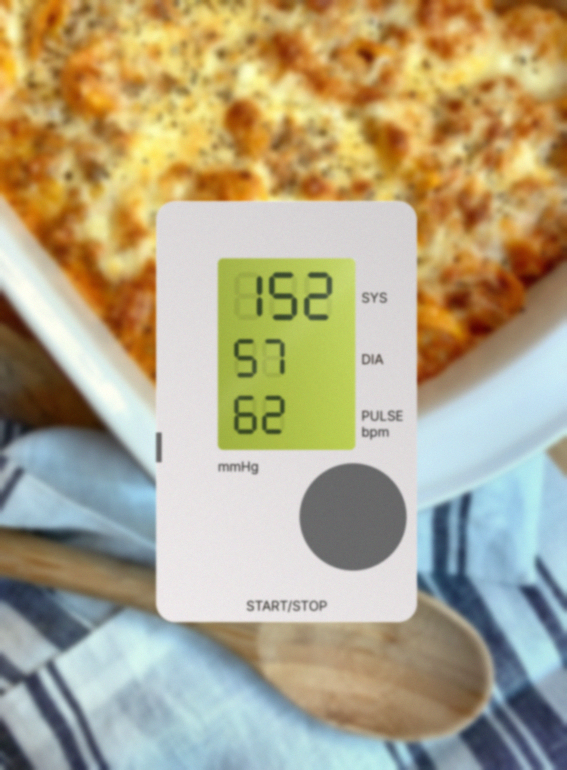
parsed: 57 mmHg
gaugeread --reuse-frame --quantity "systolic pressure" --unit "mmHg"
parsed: 152 mmHg
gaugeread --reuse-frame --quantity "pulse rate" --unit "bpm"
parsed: 62 bpm
